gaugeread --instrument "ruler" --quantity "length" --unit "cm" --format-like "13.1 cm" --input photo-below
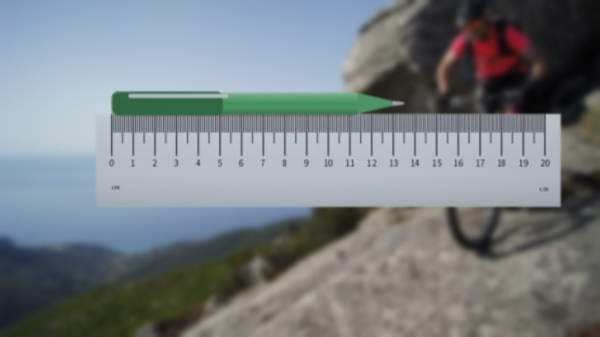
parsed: 13.5 cm
